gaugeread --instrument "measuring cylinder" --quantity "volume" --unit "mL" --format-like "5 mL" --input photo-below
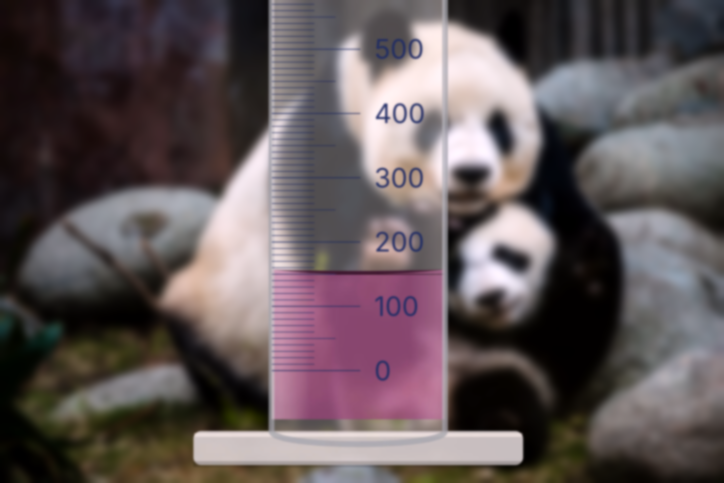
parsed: 150 mL
